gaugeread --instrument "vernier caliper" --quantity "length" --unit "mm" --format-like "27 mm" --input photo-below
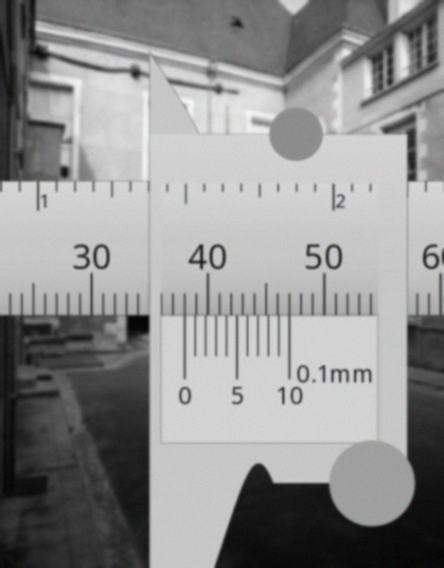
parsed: 38.0 mm
